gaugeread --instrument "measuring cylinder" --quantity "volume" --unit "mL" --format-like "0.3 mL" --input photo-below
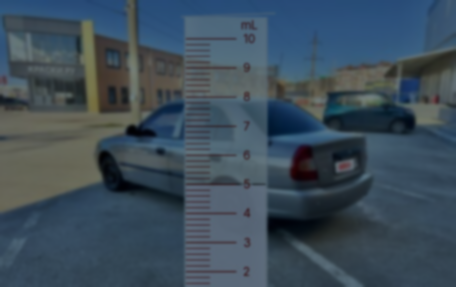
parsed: 5 mL
